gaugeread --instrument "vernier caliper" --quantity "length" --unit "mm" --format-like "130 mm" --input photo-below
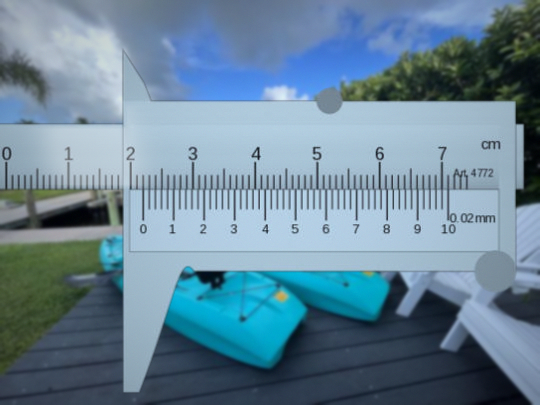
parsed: 22.0 mm
